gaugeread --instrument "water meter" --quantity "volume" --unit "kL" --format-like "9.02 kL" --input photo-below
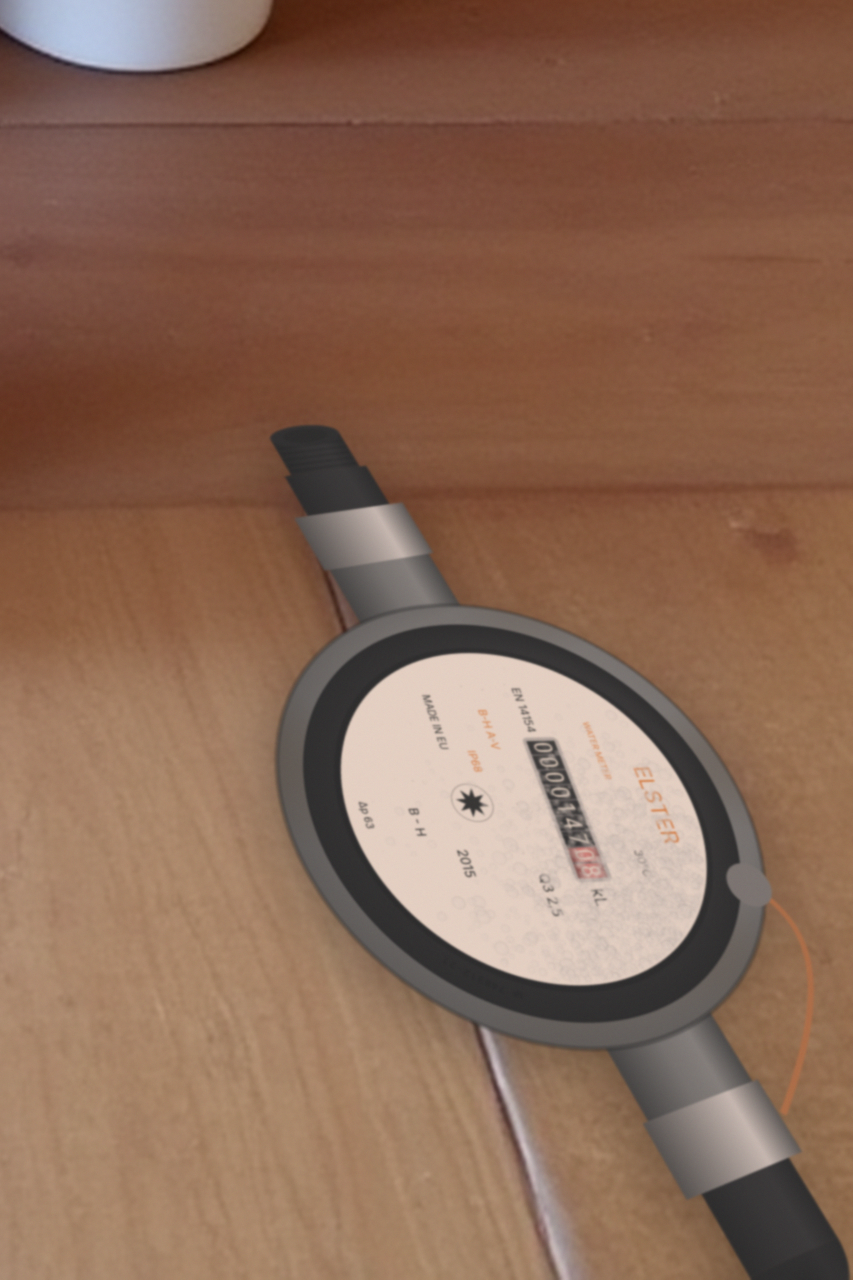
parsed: 147.08 kL
